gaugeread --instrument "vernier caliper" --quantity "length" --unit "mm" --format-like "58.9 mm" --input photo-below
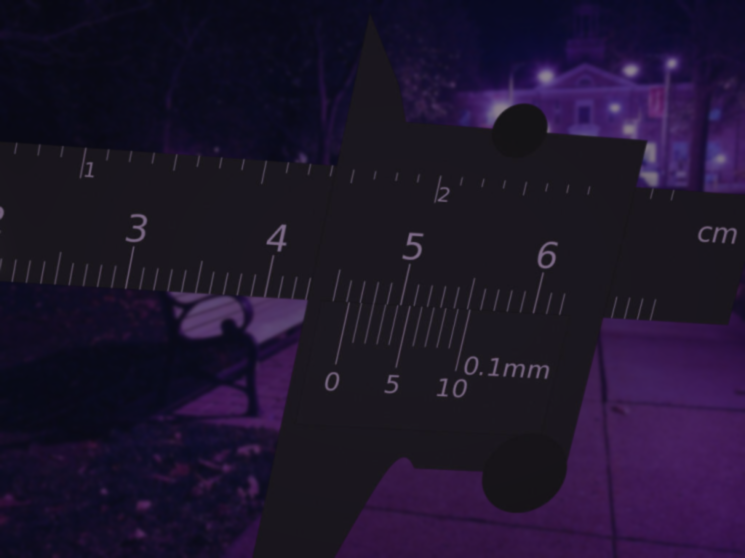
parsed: 46.2 mm
